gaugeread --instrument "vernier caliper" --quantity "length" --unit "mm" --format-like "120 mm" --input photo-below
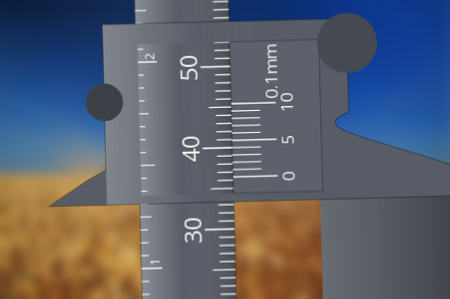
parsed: 36.4 mm
